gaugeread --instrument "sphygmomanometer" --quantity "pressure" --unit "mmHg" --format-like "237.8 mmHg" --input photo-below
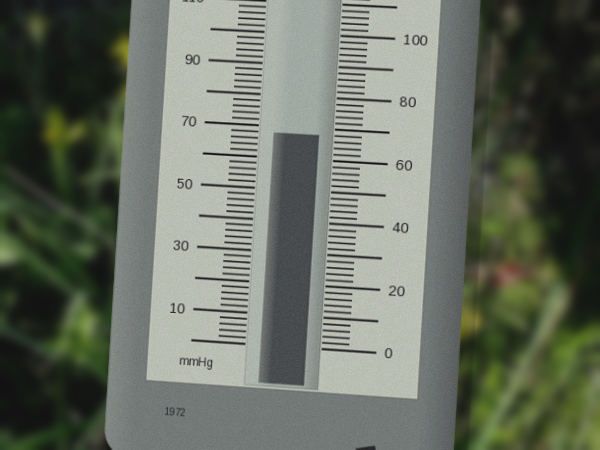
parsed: 68 mmHg
